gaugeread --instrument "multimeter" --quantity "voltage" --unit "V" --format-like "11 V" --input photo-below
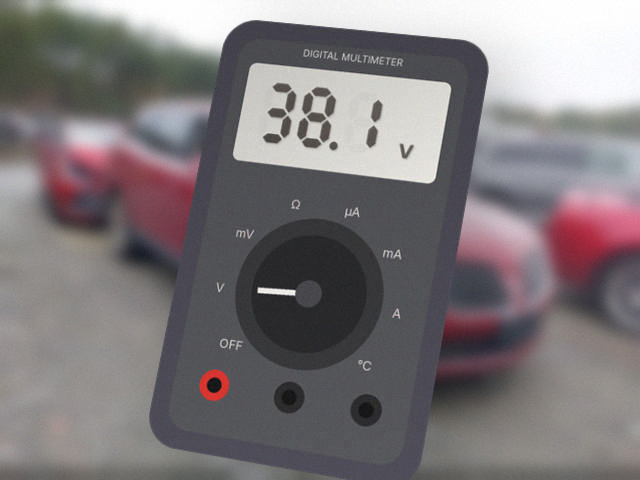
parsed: 38.1 V
